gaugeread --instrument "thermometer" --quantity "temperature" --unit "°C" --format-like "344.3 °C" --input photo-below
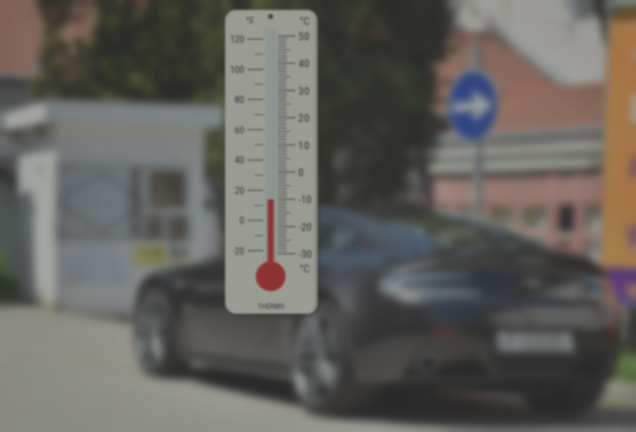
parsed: -10 °C
